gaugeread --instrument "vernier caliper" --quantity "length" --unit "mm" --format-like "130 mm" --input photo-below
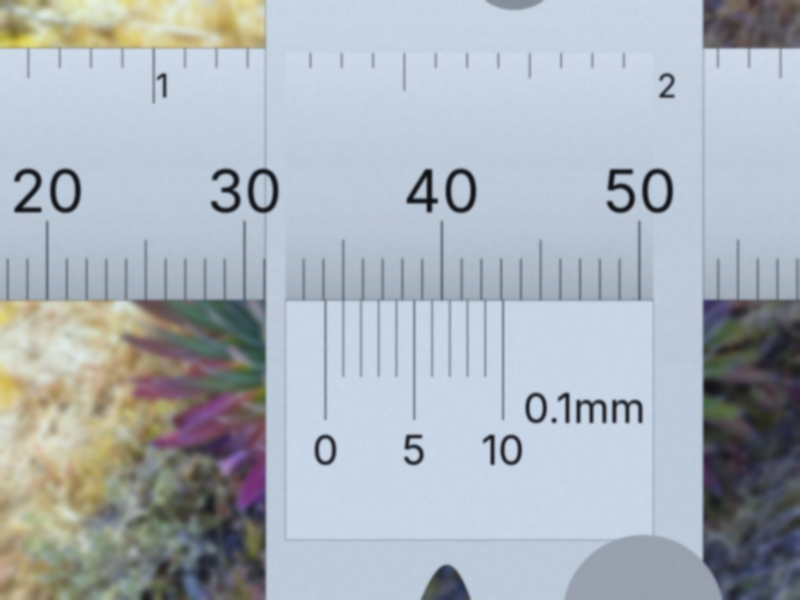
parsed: 34.1 mm
